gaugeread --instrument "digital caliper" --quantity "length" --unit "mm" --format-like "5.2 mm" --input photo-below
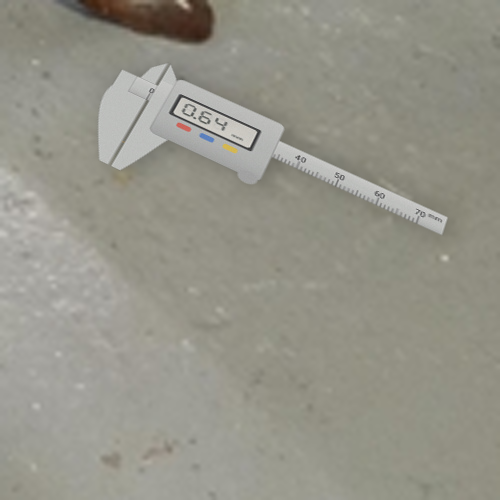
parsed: 0.64 mm
